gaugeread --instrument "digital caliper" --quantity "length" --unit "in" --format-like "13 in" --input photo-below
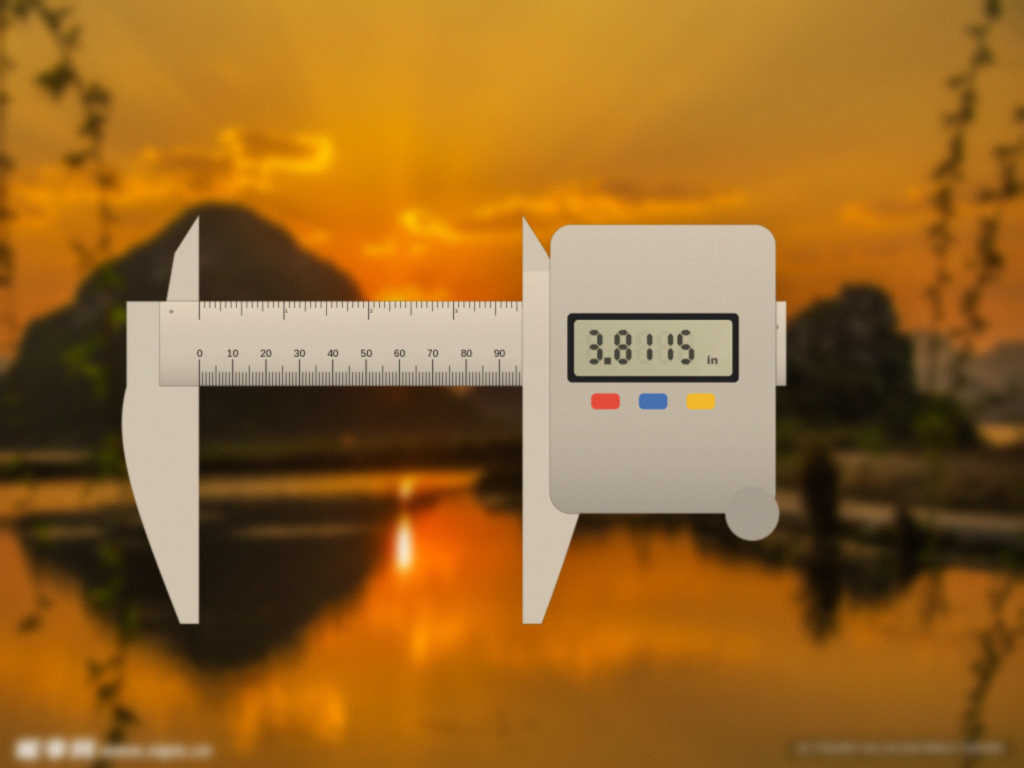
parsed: 3.8115 in
